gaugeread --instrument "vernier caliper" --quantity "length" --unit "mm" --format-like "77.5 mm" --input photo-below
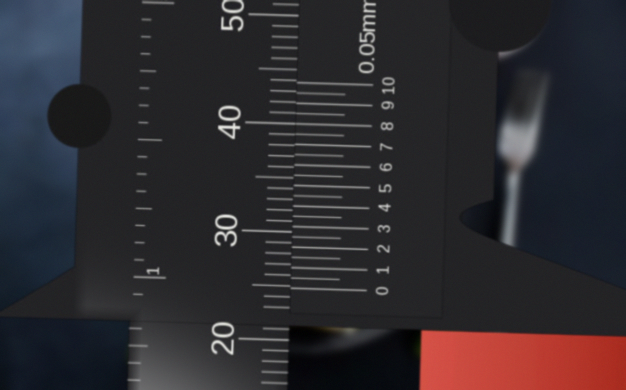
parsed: 24.8 mm
